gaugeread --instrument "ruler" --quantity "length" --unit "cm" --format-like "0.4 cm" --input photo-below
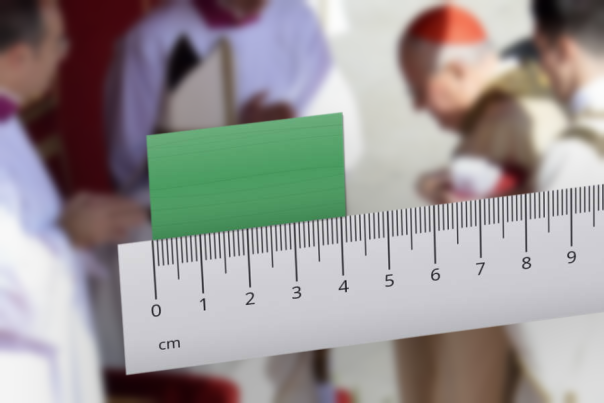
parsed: 4.1 cm
